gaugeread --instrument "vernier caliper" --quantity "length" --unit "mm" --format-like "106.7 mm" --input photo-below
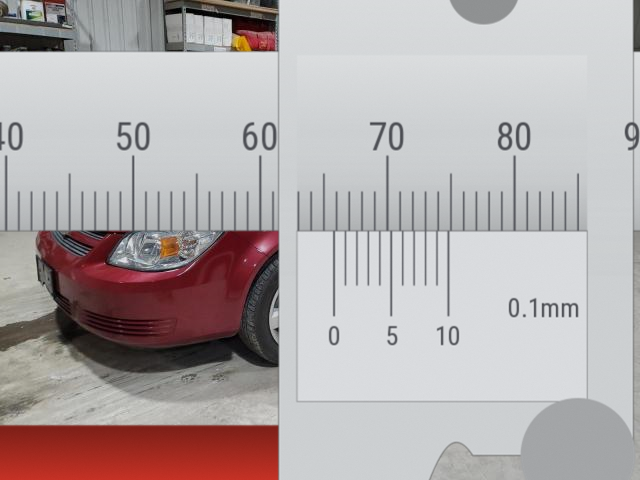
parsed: 65.8 mm
